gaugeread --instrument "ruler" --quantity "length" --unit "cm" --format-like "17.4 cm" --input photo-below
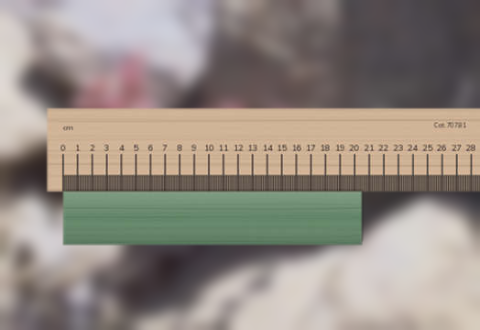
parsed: 20.5 cm
